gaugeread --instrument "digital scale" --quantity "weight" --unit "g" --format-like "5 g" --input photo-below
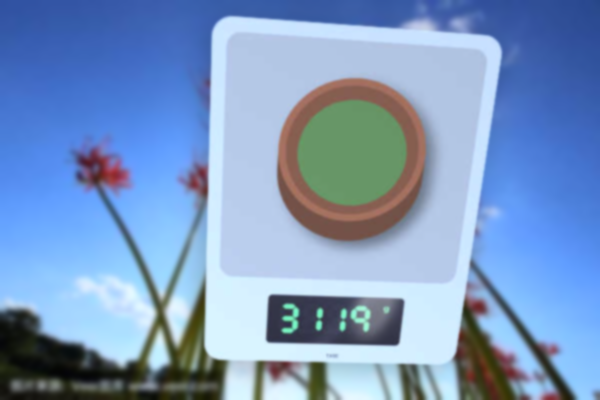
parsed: 3119 g
